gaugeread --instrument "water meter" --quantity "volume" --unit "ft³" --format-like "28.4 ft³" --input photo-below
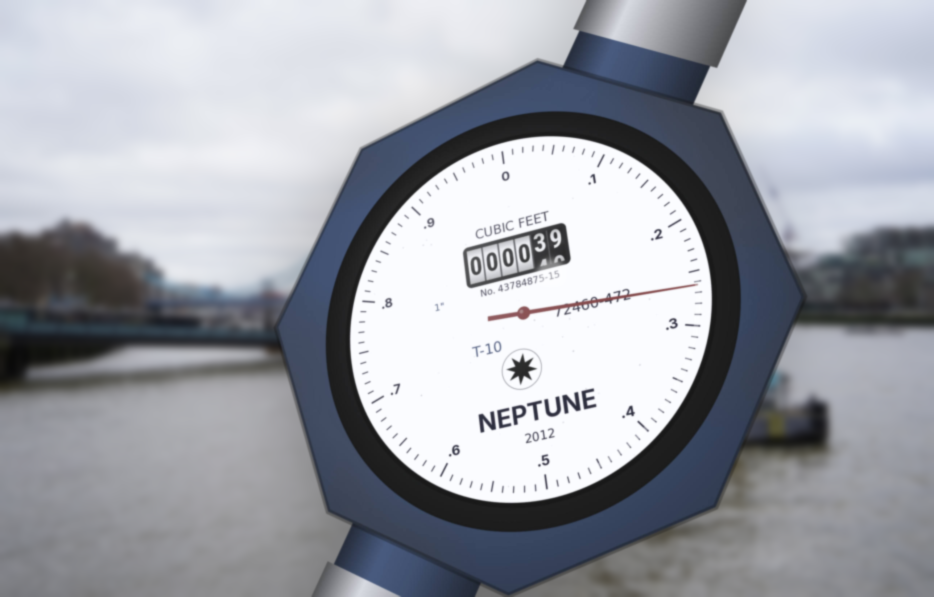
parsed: 39.26 ft³
